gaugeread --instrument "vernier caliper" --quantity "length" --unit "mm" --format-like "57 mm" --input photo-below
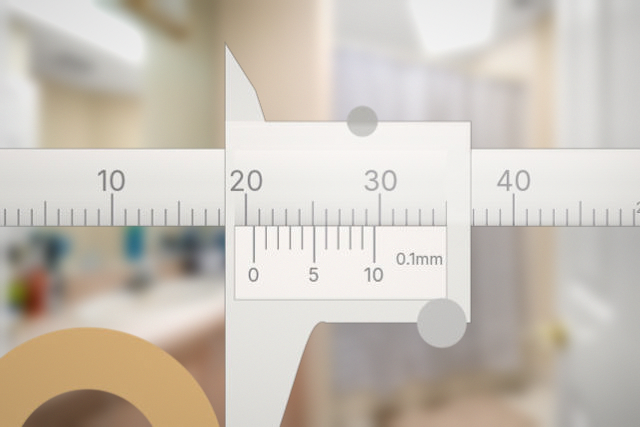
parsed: 20.6 mm
